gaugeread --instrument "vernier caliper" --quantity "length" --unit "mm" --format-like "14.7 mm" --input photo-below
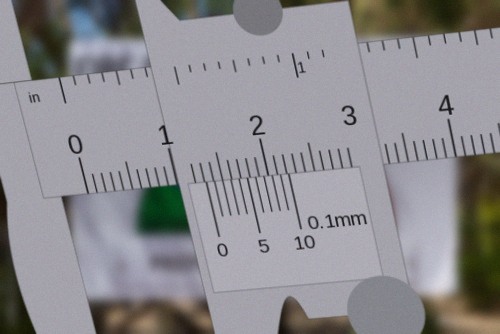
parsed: 13.2 mm
